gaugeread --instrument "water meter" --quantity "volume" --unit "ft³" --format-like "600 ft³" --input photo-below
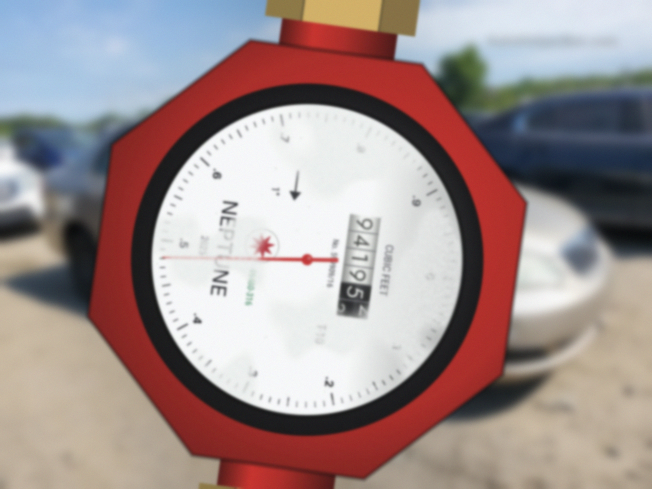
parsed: 941952.48 ft³
